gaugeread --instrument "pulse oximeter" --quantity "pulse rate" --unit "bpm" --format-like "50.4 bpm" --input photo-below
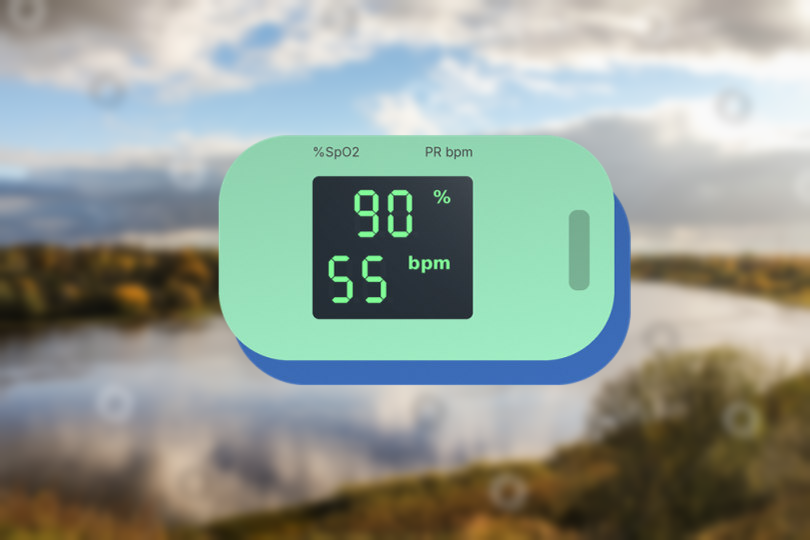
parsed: 55 bpm
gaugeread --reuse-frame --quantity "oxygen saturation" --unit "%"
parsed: 90 %
